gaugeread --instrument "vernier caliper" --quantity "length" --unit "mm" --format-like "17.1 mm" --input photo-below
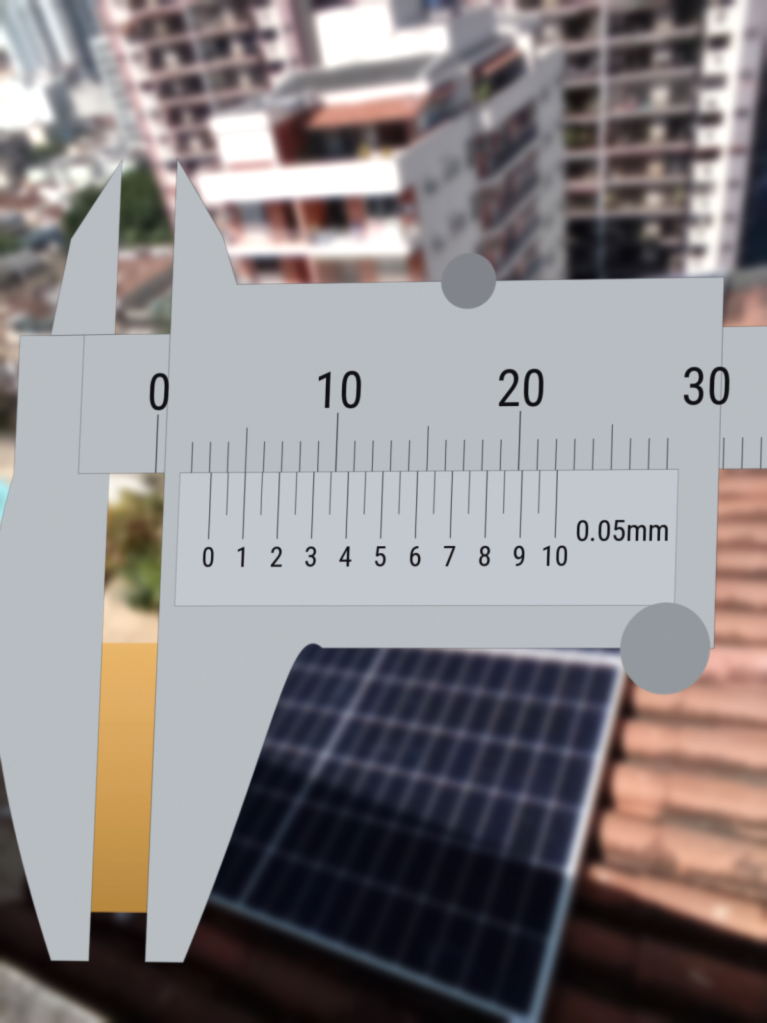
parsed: 3.1 mm
